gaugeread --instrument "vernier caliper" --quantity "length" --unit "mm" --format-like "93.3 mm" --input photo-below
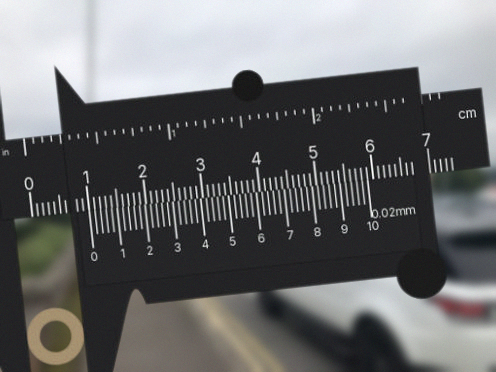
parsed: 10.0 mm
